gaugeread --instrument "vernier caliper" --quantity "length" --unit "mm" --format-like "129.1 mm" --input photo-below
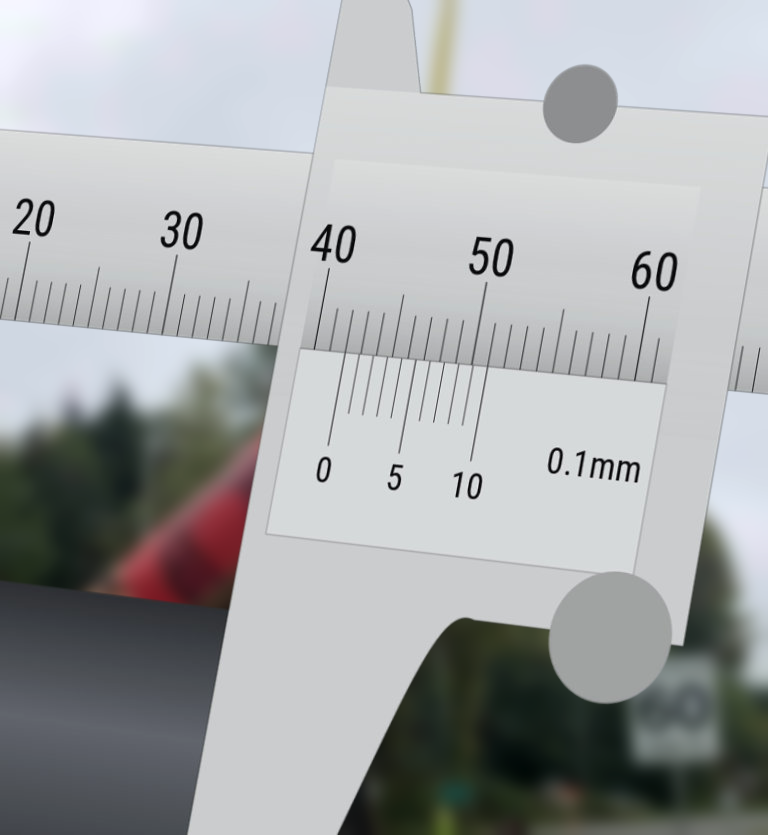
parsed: 42.0 mm
